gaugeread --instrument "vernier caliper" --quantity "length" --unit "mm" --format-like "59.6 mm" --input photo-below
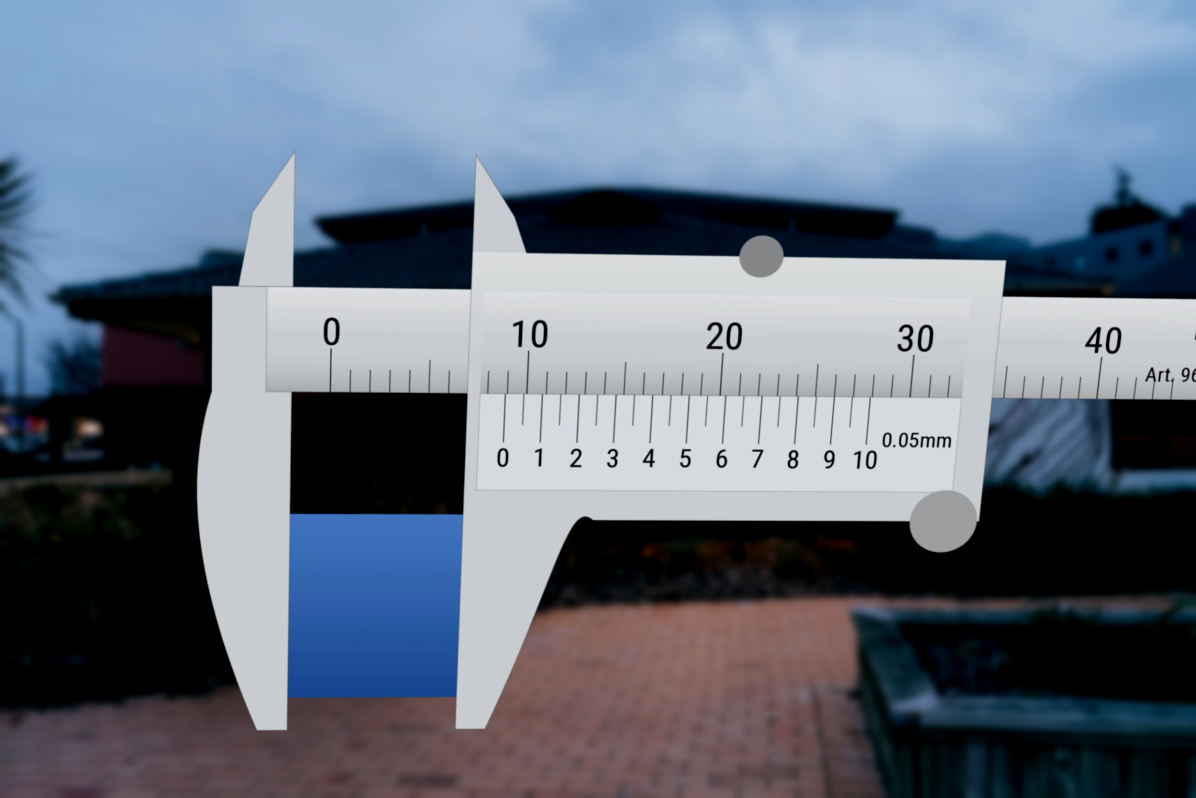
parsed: 8.9 mm
